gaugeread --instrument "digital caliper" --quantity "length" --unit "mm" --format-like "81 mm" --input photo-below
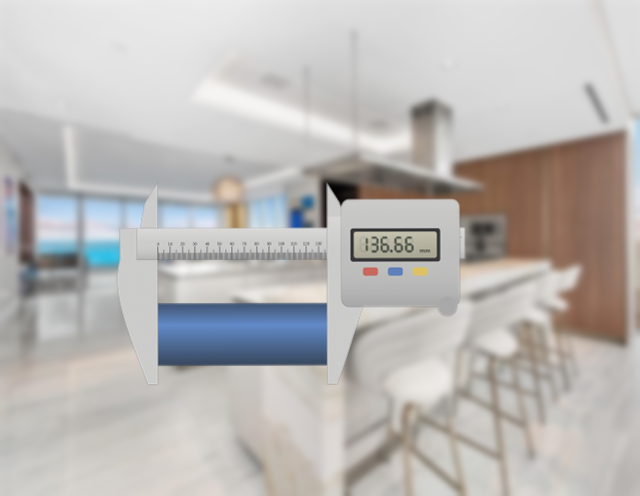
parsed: 136.66 mm
